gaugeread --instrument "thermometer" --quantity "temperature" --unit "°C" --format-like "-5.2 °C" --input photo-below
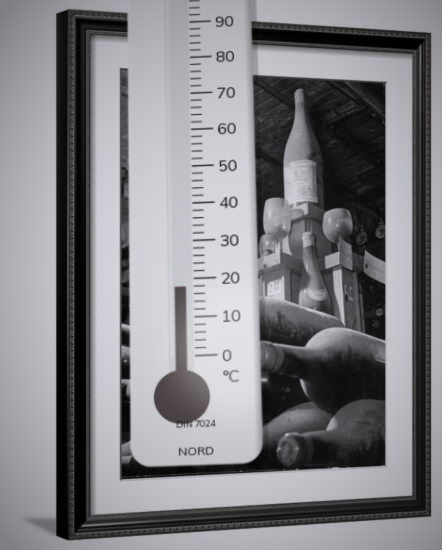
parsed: 18 °C
